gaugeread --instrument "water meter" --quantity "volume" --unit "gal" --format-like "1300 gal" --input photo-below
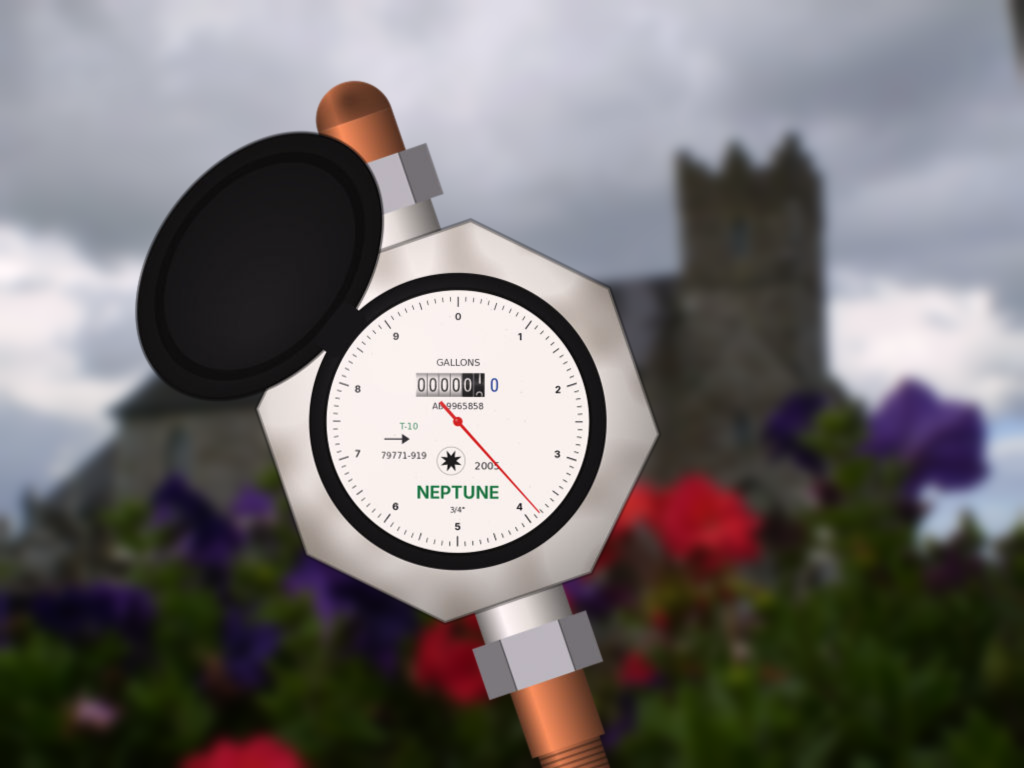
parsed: 13.8 gal
